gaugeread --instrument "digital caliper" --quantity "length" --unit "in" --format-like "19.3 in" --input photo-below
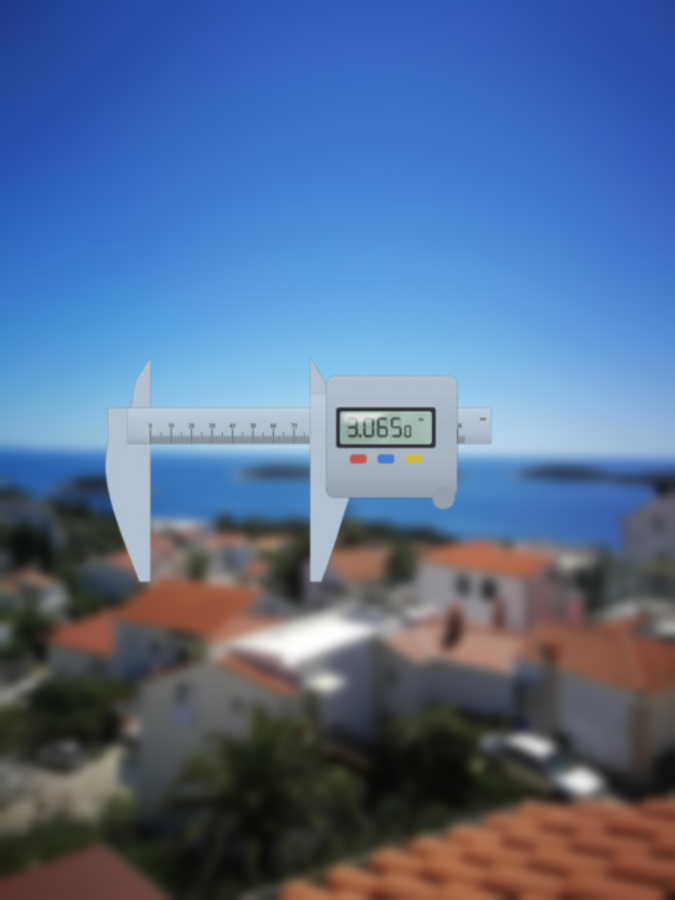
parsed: 3.0650 in
